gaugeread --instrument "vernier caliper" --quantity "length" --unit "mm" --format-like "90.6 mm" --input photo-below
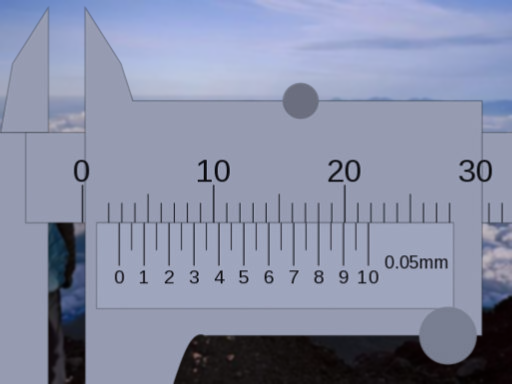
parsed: 2.8 mm
